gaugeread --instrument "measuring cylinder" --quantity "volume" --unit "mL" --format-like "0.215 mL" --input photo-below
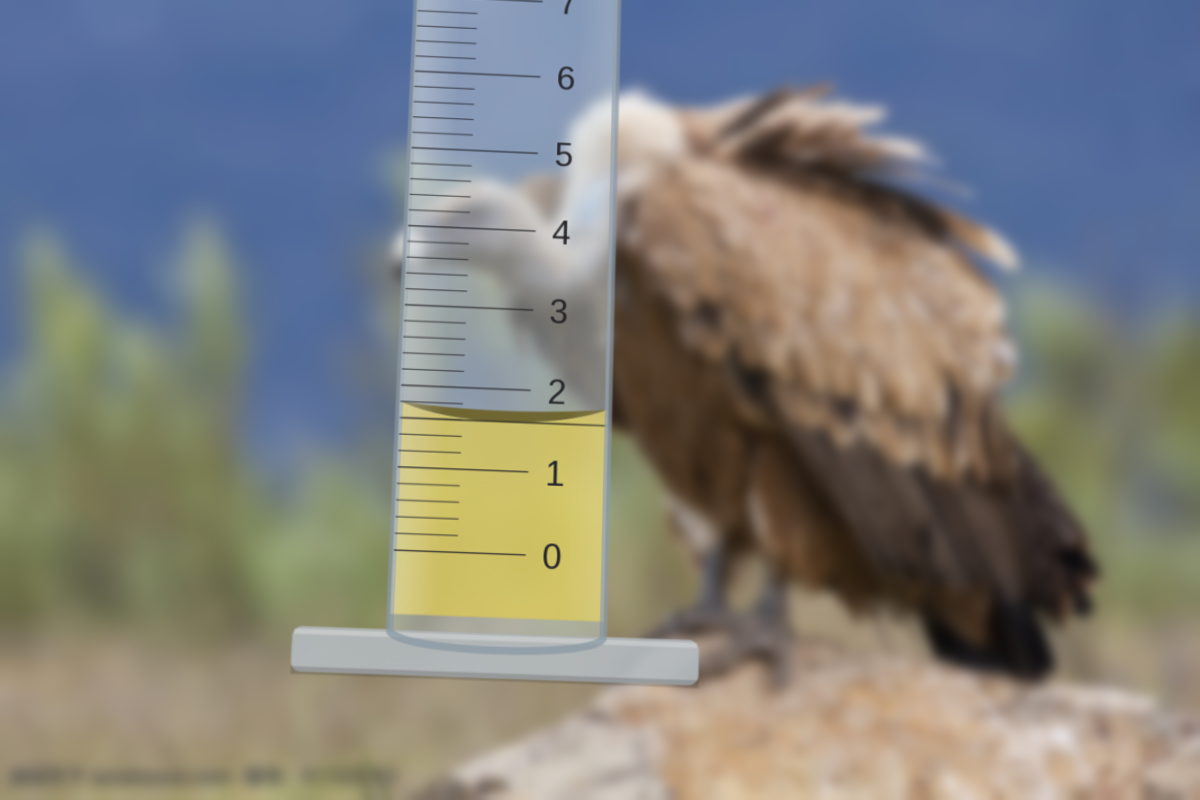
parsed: 1.6 mL
